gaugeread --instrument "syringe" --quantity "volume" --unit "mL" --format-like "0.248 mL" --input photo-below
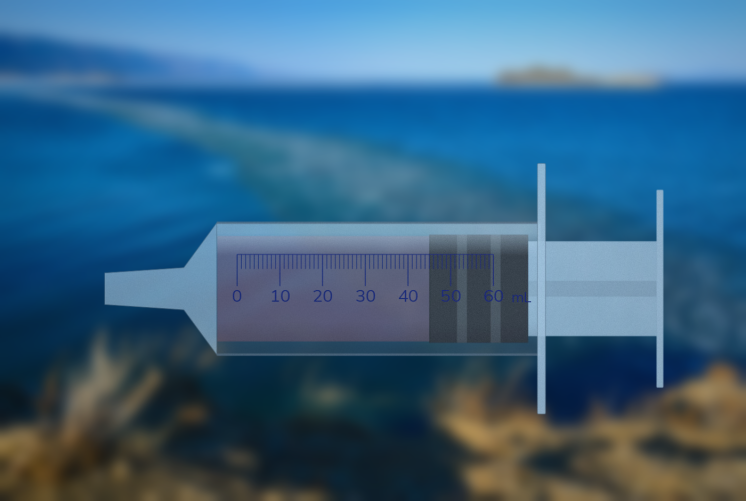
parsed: 45 mL
